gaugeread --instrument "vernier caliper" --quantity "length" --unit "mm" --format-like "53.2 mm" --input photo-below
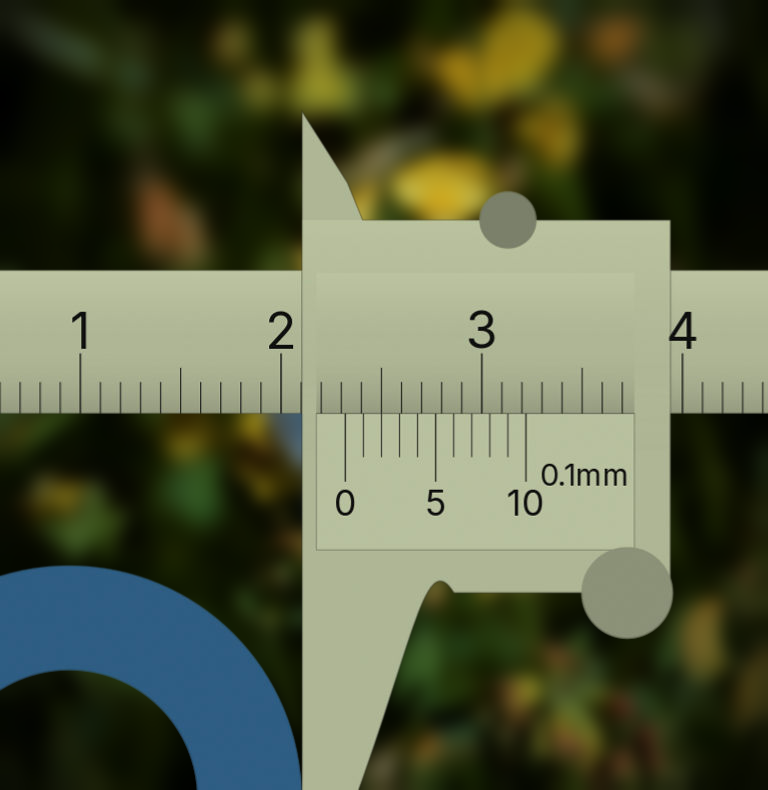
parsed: 23.2 mm
